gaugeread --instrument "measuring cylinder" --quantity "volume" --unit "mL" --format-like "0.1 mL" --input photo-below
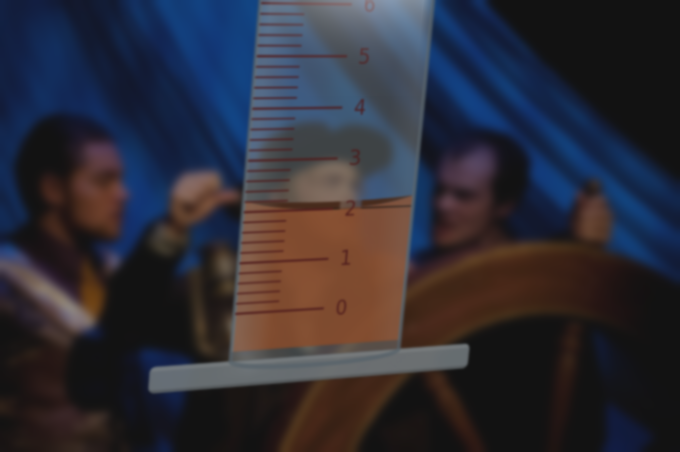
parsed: 2 mL
